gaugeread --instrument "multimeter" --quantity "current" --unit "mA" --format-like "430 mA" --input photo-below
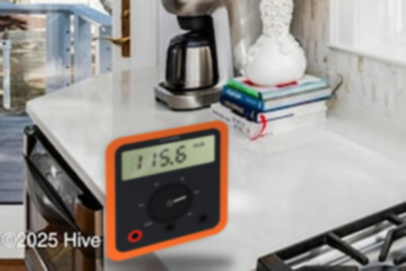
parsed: 115.6 mA
